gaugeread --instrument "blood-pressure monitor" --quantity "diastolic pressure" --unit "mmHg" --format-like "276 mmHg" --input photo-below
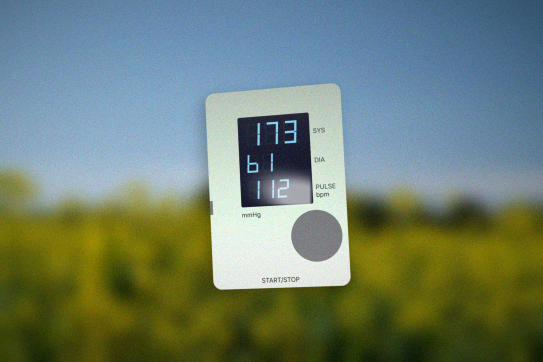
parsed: 61 mmHg
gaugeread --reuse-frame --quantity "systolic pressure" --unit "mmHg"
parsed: 173 mmHg
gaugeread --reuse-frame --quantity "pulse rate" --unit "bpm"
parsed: 112 bpm
